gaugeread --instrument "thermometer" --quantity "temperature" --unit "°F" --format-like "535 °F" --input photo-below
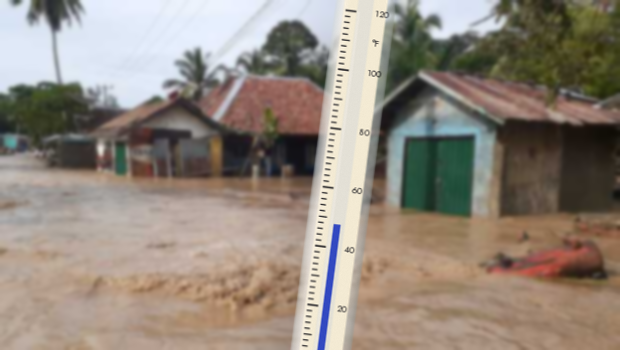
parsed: 48 °F
